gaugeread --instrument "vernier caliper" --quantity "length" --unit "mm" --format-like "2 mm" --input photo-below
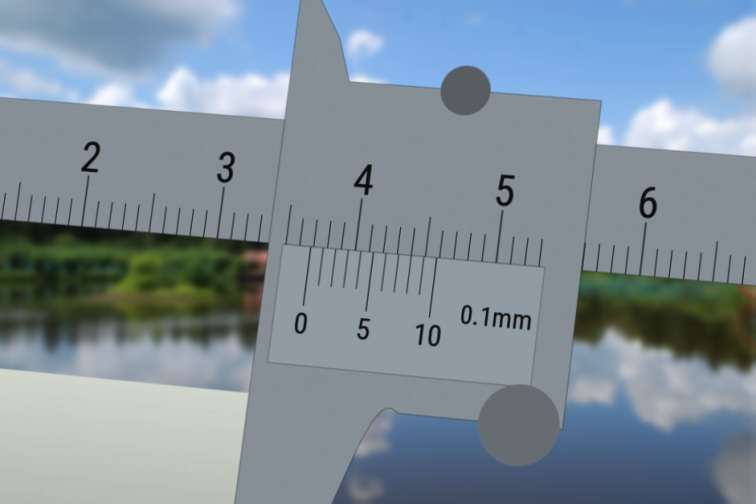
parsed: 36.8 mm
